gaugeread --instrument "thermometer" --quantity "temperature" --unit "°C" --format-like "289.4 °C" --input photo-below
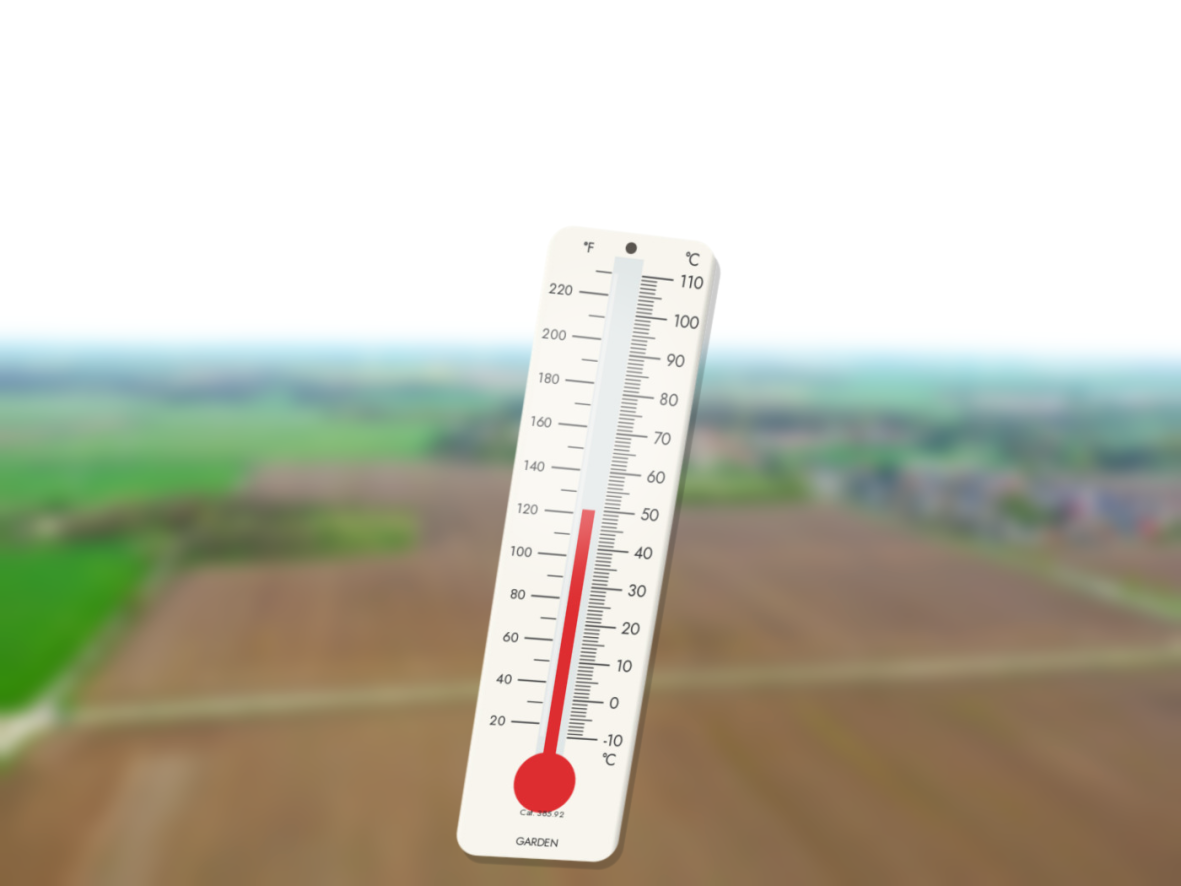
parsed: 50 °C
